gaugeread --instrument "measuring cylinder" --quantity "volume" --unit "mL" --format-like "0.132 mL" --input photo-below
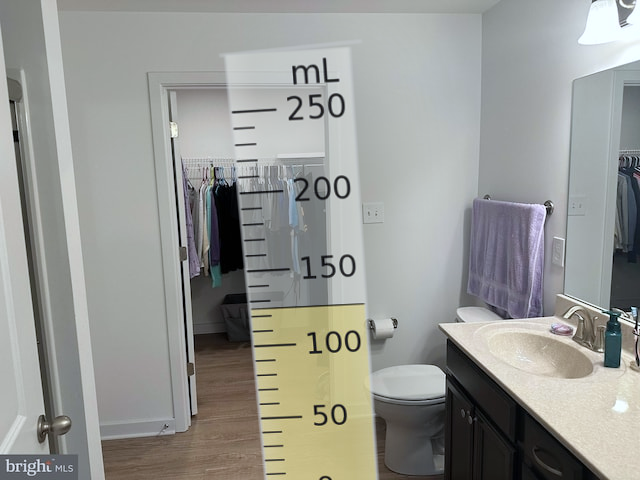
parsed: 125 mL
